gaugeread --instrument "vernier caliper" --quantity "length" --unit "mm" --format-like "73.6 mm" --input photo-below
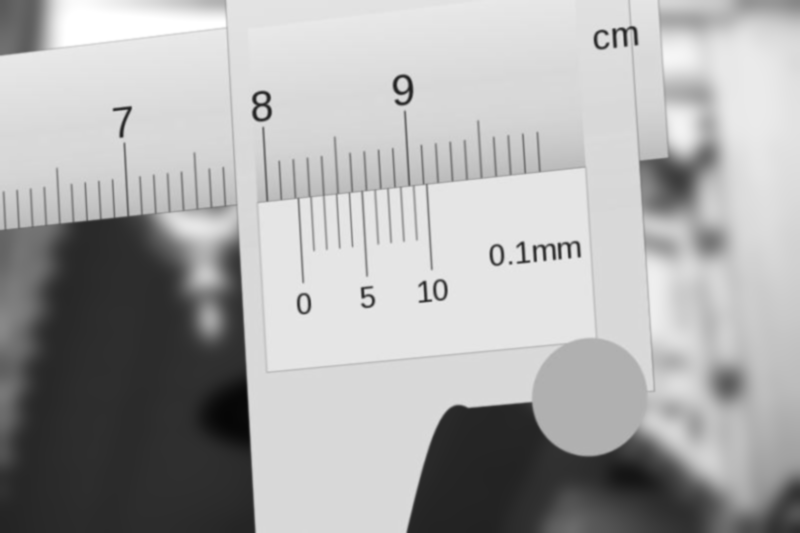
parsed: 82.2 mm
